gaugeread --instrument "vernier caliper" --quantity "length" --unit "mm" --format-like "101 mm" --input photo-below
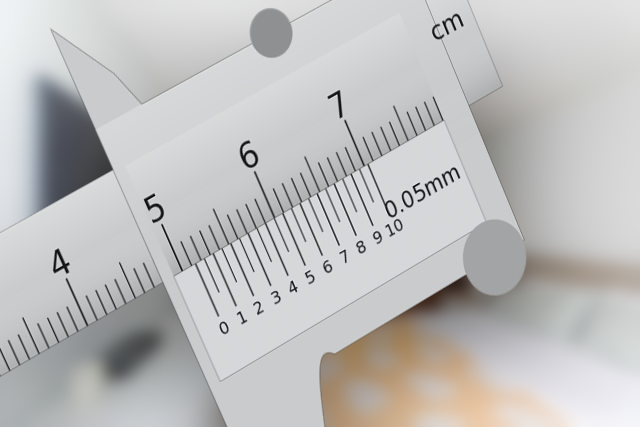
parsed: 51.4 mm
